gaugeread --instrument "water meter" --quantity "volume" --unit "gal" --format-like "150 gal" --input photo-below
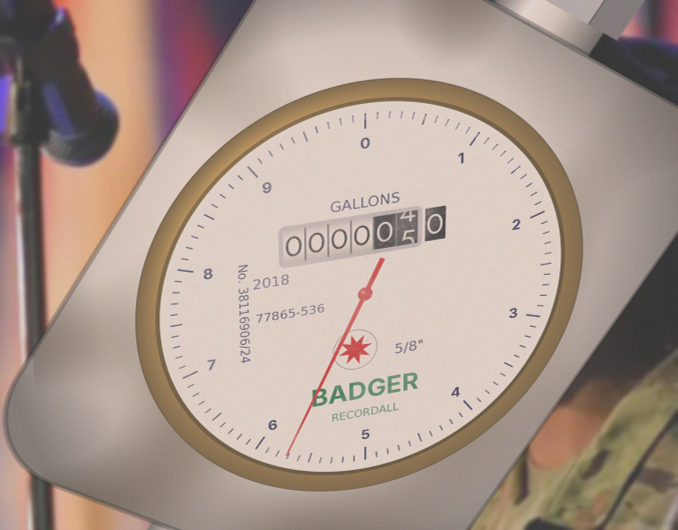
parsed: 45.7 gal
